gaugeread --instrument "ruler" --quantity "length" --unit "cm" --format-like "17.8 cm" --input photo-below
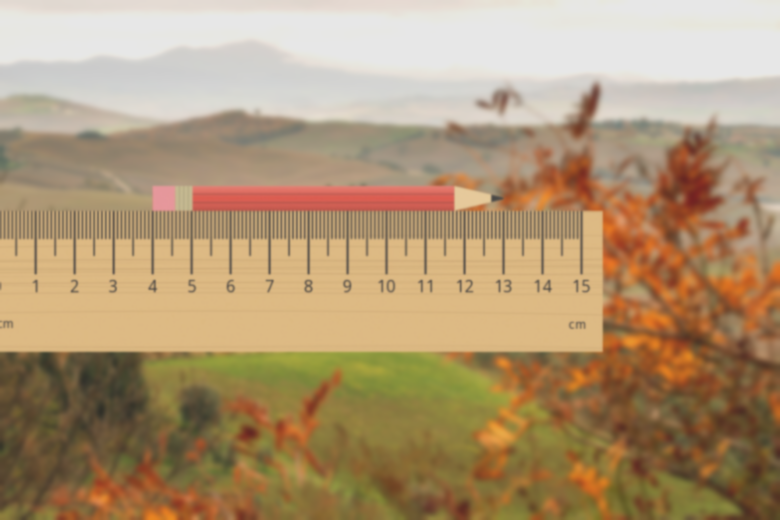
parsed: 9 cm
